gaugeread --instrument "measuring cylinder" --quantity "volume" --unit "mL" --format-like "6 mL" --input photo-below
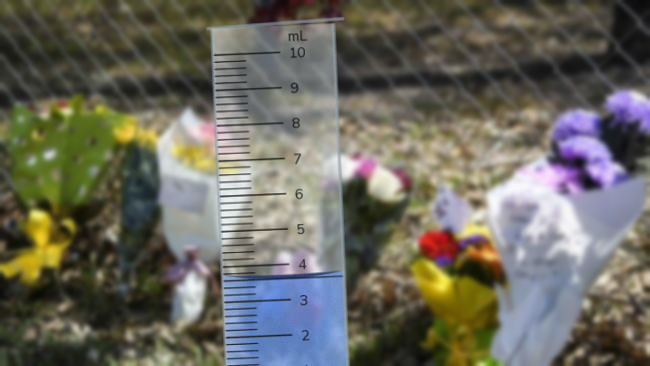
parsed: 3.6 mL
